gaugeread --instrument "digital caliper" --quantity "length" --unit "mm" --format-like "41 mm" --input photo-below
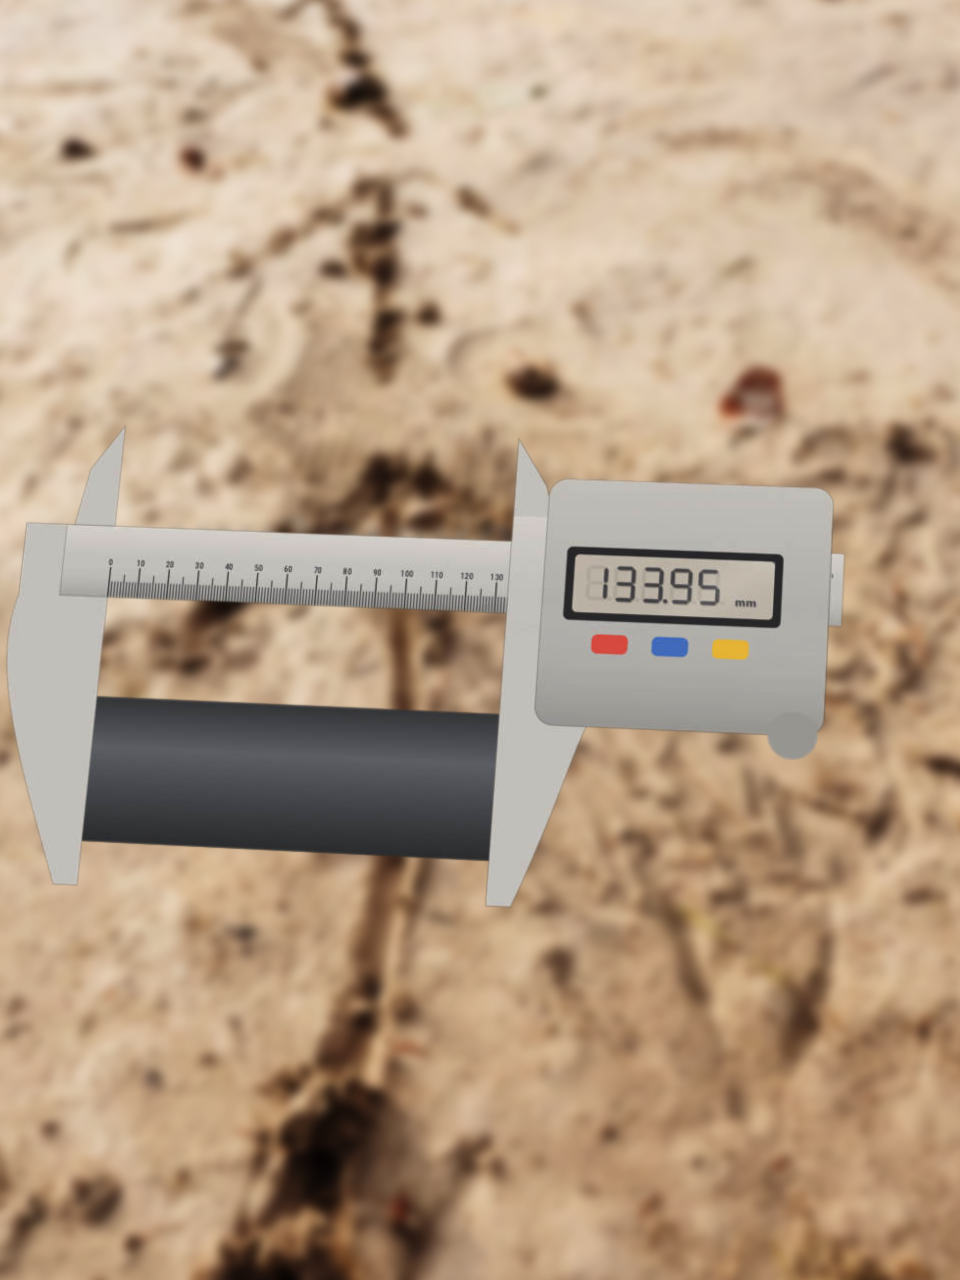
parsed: 133.95 mm
